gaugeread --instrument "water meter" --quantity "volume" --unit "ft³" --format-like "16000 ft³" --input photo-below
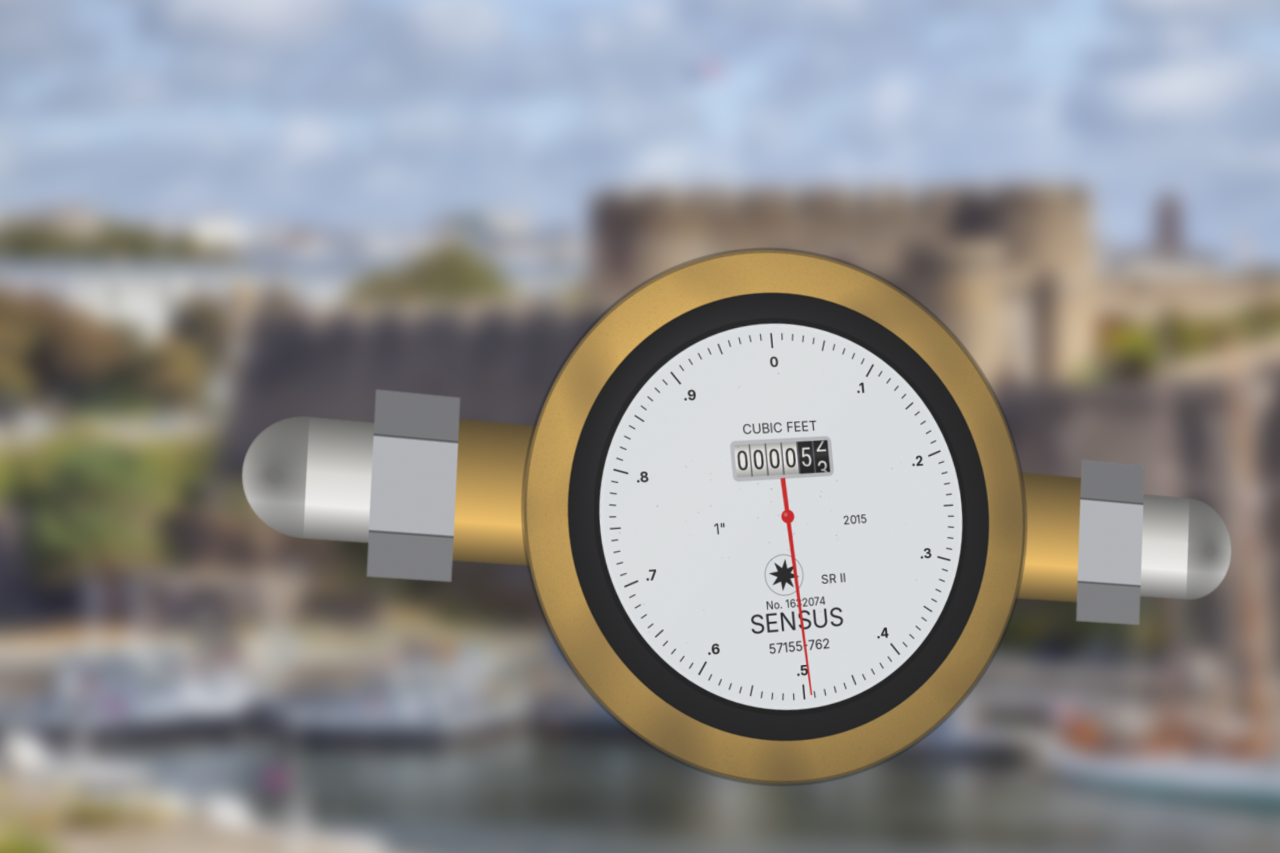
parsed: 52.49 ft³
